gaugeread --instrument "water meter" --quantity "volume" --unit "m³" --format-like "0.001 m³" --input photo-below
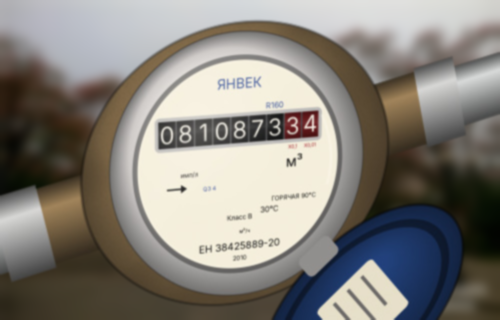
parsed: 810873.34 m³
